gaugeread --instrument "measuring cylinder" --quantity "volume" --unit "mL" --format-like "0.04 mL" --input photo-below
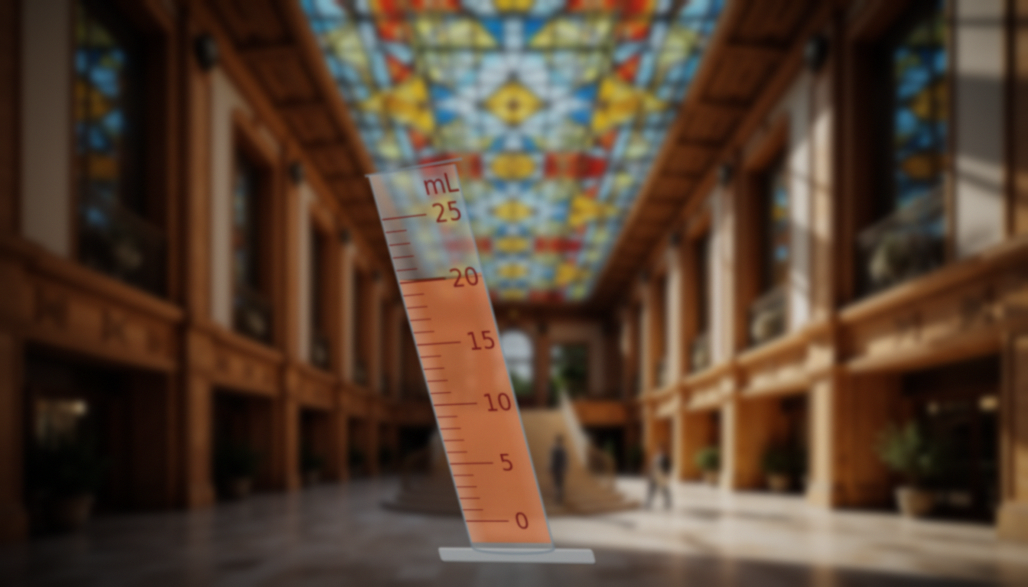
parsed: 20 mL
